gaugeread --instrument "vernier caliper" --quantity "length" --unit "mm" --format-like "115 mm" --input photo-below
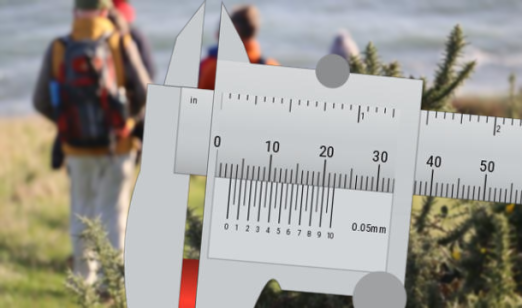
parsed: 3.0 mm
